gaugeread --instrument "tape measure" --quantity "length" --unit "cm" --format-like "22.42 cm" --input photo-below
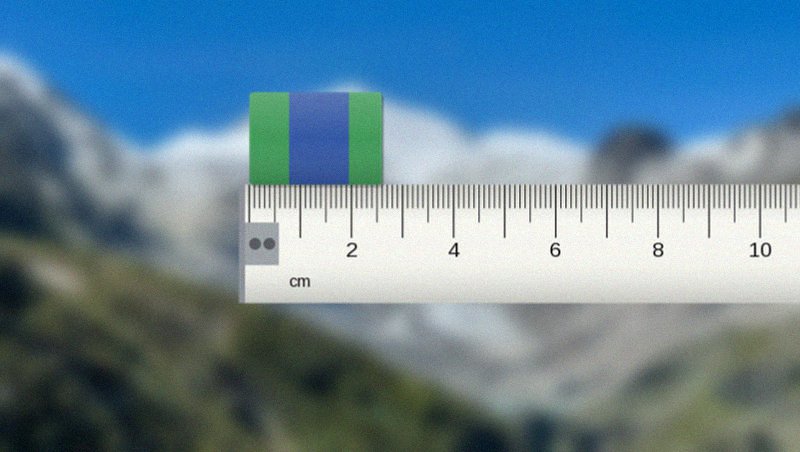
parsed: 2.6 cm
